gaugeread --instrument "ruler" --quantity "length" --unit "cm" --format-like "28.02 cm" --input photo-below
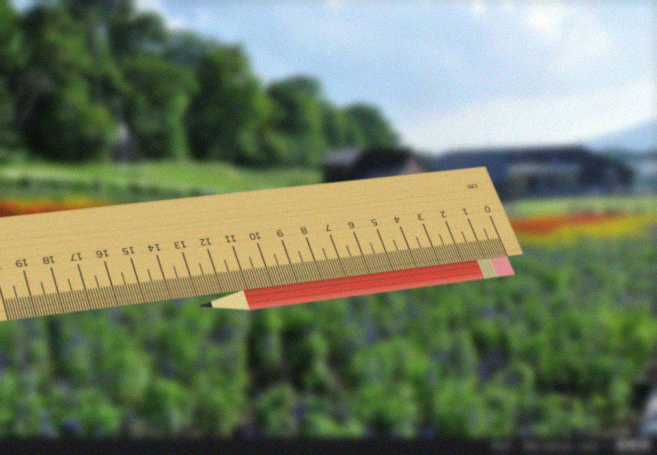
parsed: 13 cm
